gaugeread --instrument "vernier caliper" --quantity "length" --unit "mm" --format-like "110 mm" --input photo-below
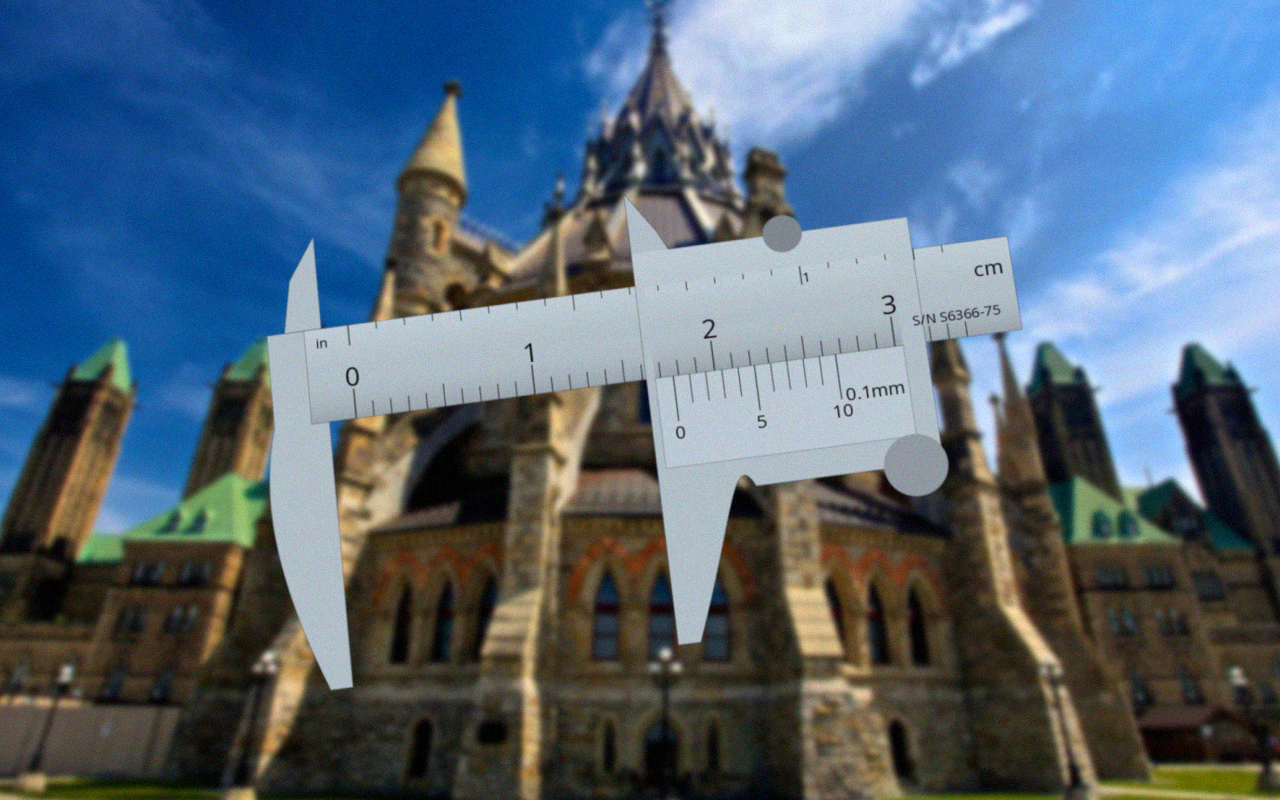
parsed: 17.7 mm
